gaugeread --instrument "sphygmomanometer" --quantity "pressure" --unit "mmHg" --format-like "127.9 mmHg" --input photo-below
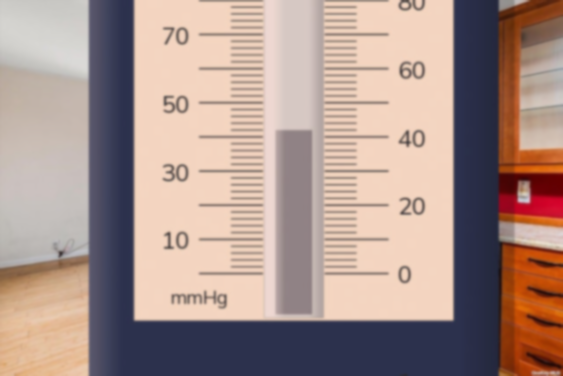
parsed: 42 mmHg
